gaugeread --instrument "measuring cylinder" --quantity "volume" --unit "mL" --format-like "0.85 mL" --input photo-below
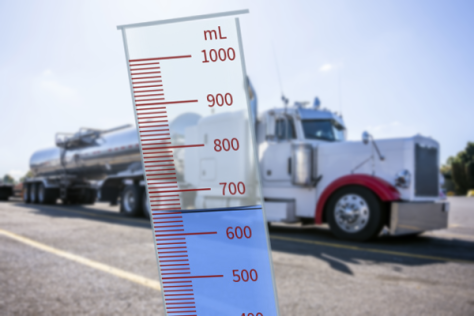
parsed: 650 mL
